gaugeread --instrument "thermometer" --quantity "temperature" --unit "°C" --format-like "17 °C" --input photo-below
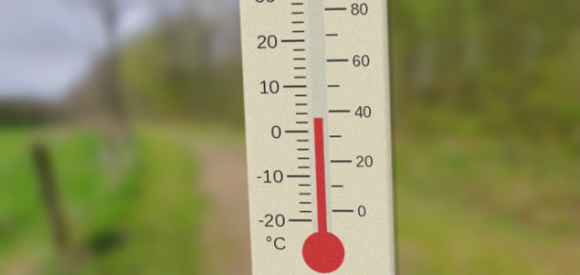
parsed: 3 °C
